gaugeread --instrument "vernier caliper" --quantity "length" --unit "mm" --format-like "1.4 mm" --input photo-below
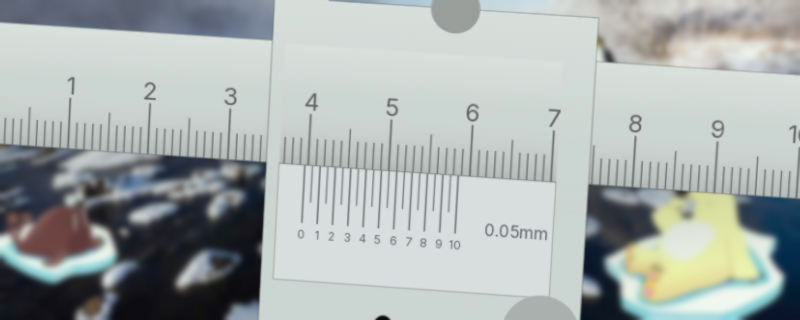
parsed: 39.6 mm
